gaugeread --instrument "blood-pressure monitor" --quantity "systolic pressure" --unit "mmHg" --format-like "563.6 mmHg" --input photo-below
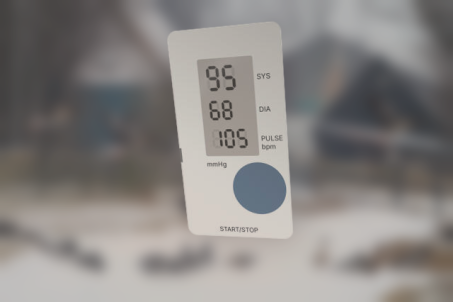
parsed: 95 mmHg
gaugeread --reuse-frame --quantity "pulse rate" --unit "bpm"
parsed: 105 bpm
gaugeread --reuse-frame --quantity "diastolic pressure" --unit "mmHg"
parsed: 68 mmHg
